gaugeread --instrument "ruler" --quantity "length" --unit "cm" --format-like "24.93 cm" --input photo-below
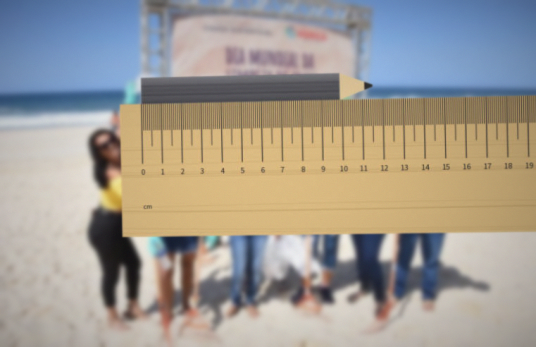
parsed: 11.5 cm
